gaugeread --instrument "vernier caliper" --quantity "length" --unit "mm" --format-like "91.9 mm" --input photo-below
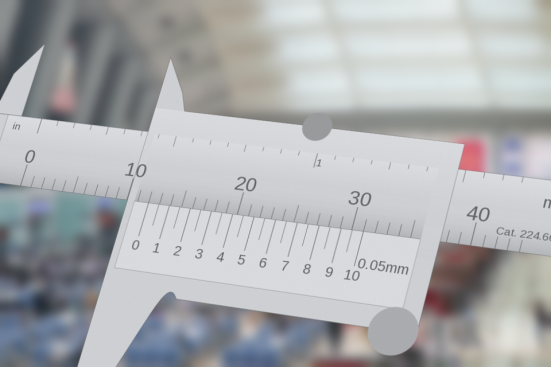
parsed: 12.0 mm
